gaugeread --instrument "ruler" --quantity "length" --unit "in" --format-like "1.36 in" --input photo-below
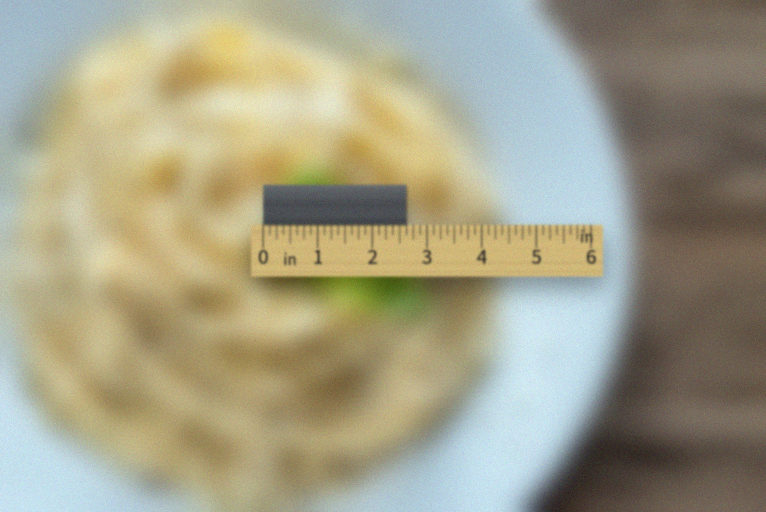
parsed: 2.625 in
